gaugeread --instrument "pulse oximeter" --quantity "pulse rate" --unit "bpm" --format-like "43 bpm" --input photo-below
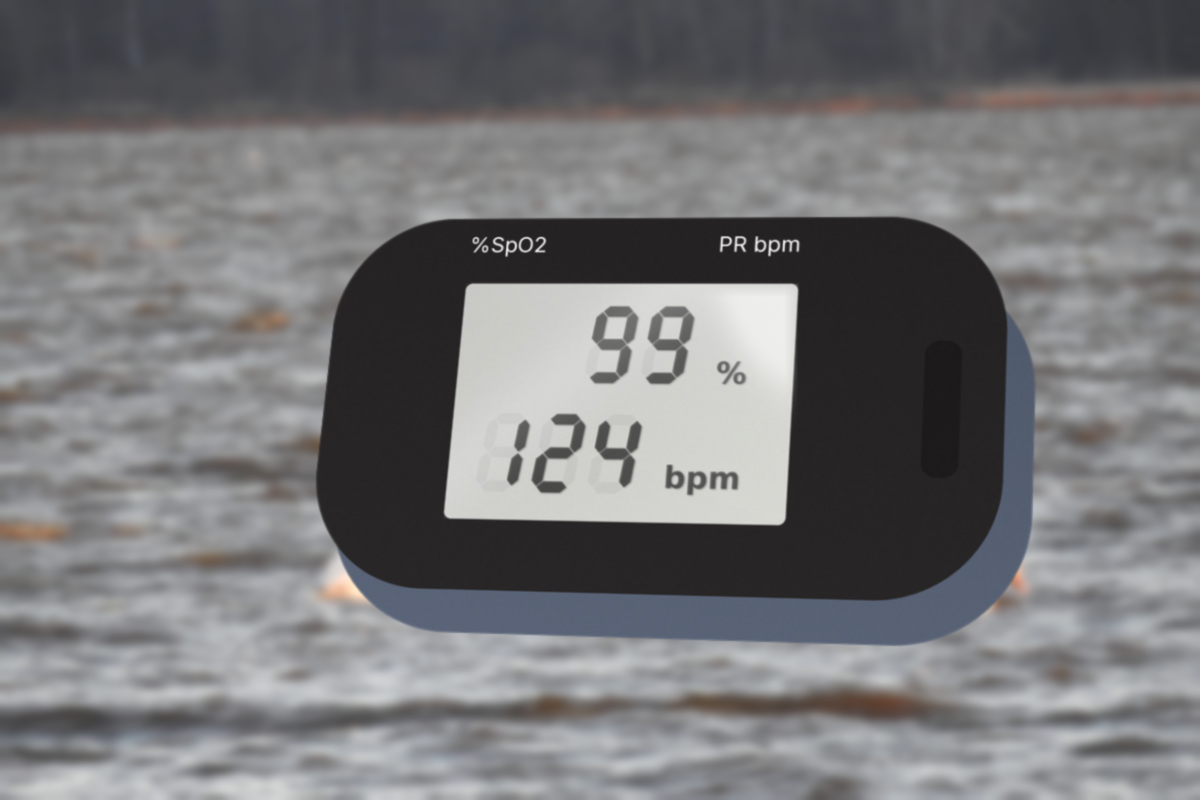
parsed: 124 bpm
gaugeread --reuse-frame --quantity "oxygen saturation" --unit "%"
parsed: 99 %
